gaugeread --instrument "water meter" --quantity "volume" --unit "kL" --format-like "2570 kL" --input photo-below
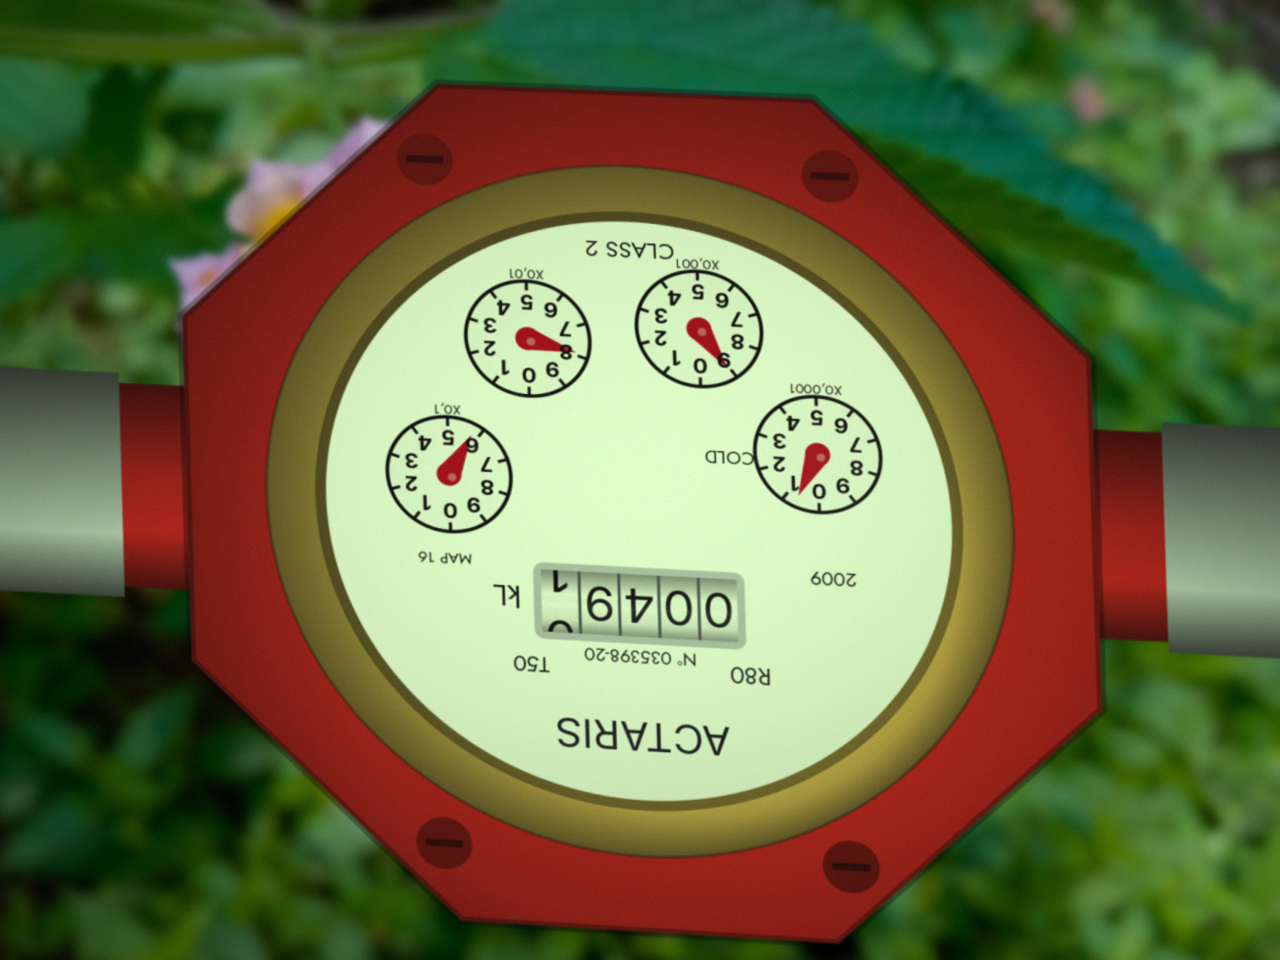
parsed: 490.5790 kL
